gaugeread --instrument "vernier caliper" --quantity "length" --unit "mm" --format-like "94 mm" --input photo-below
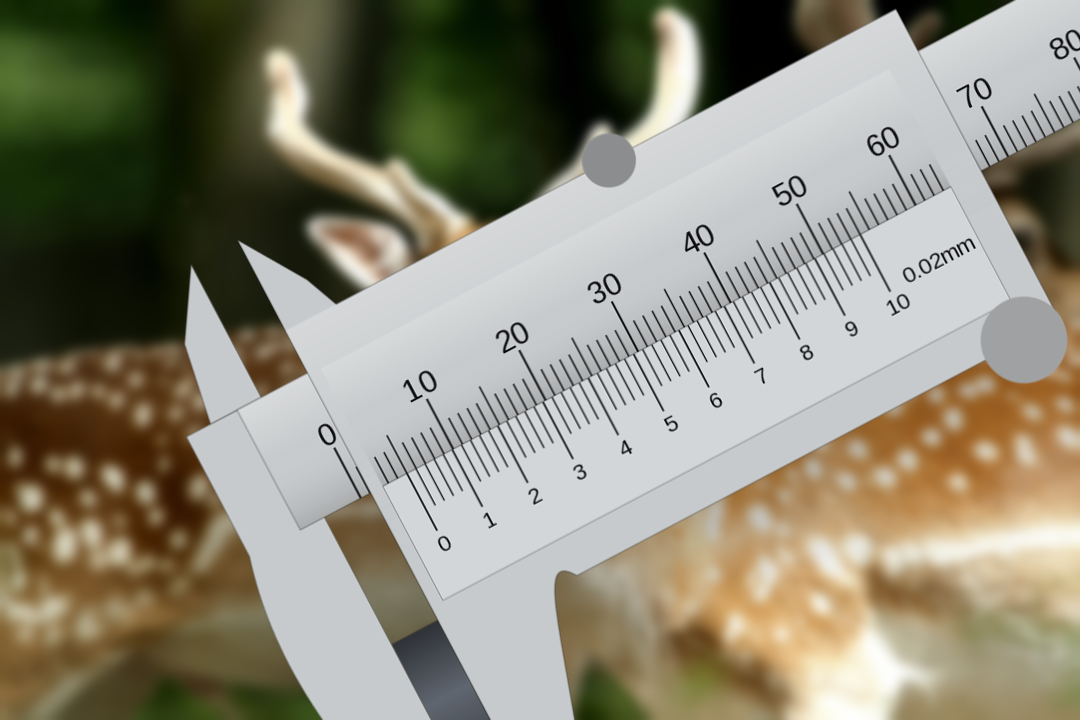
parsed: 5.0 mm
